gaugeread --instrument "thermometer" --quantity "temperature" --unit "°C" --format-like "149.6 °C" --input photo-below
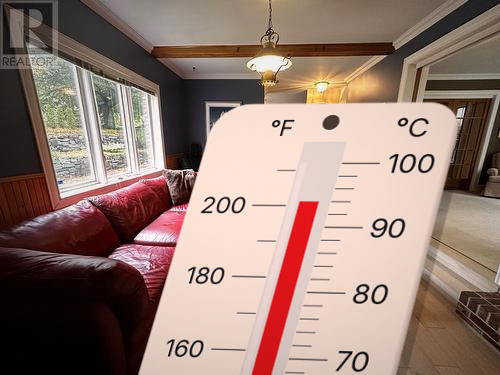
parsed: 94 °C
